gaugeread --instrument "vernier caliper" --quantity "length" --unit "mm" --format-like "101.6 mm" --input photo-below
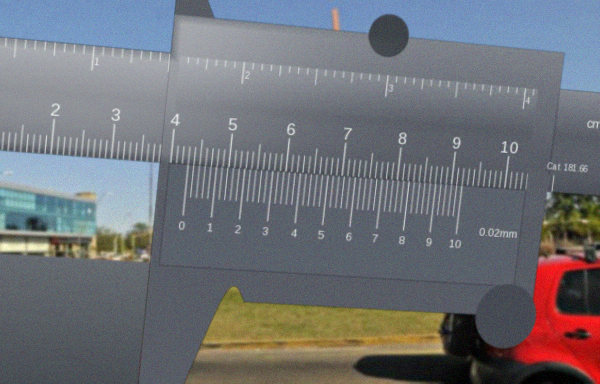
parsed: 43.0 mm
